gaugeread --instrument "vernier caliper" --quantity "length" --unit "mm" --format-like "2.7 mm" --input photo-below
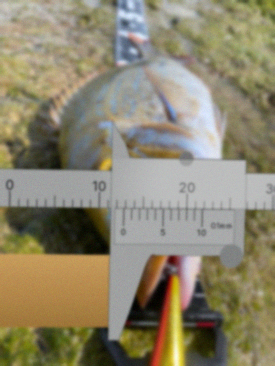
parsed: 12.8 mm
